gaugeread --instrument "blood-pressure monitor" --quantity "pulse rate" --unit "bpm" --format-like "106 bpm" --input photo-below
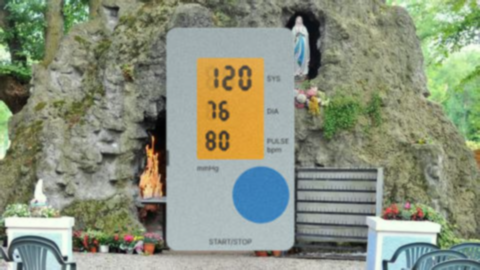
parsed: 80 bpm
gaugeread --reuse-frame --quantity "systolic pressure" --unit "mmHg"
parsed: 120 mmHg
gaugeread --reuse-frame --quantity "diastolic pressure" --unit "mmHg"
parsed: 76 mmHg
